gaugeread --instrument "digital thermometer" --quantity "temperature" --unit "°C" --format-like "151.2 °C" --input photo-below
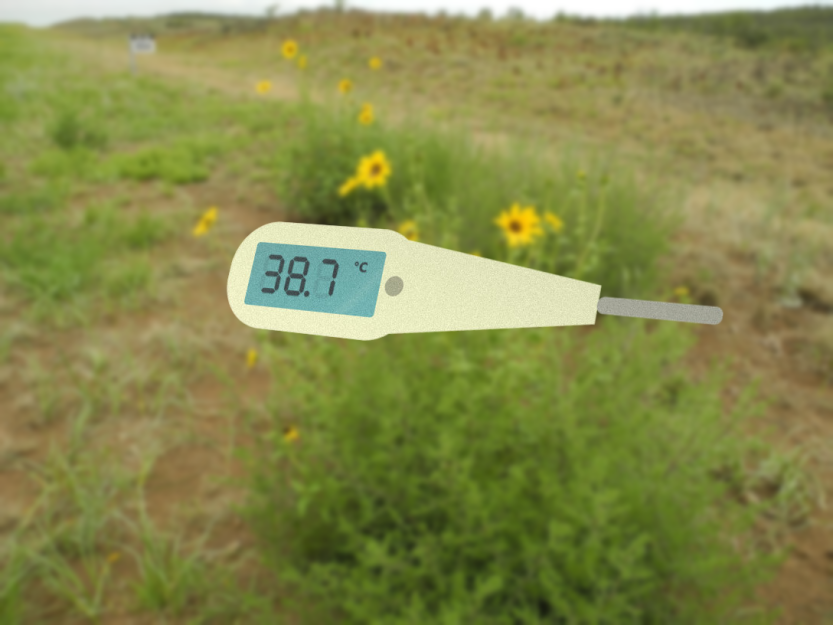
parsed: 38.7 °C
